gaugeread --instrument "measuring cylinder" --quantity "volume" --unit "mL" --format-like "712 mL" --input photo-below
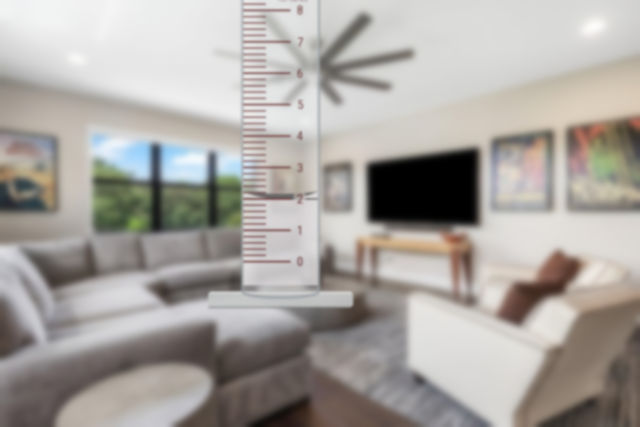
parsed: 2 mL
